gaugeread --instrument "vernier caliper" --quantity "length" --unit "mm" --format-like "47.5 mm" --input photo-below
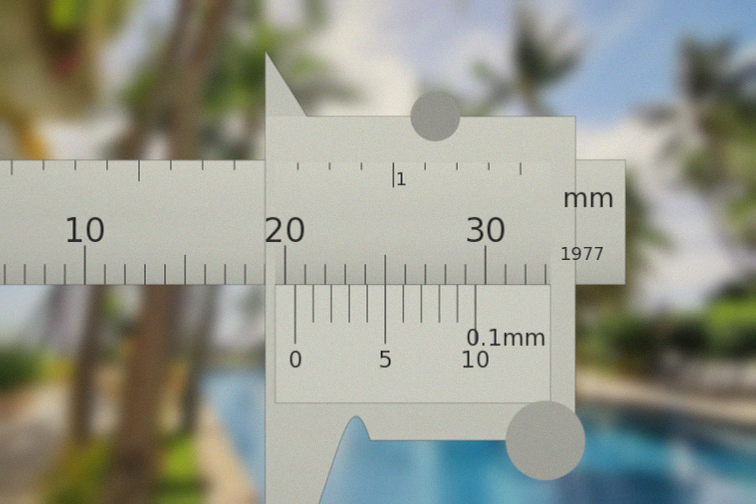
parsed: 20.5 mm
